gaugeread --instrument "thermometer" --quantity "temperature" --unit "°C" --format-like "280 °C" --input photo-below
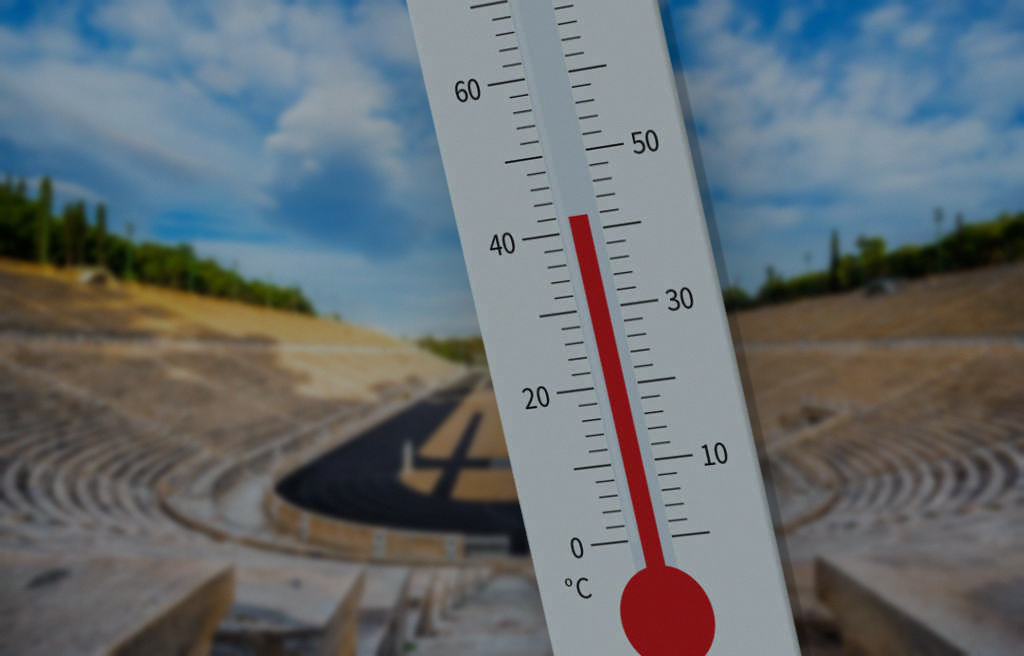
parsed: 42 °C
